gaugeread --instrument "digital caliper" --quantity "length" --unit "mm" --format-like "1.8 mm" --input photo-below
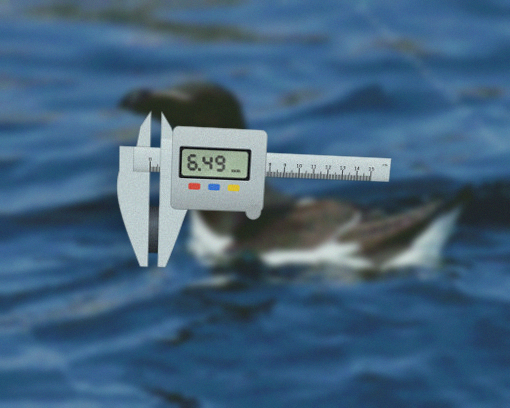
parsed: 6.49 mm
